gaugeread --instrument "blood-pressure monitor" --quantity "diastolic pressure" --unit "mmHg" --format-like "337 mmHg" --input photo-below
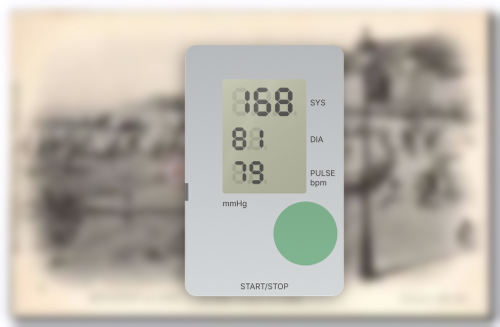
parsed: 81 mmHg
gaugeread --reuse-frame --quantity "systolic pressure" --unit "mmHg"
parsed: 168 mmHg
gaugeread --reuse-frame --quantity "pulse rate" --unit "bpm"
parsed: 79 bpm
